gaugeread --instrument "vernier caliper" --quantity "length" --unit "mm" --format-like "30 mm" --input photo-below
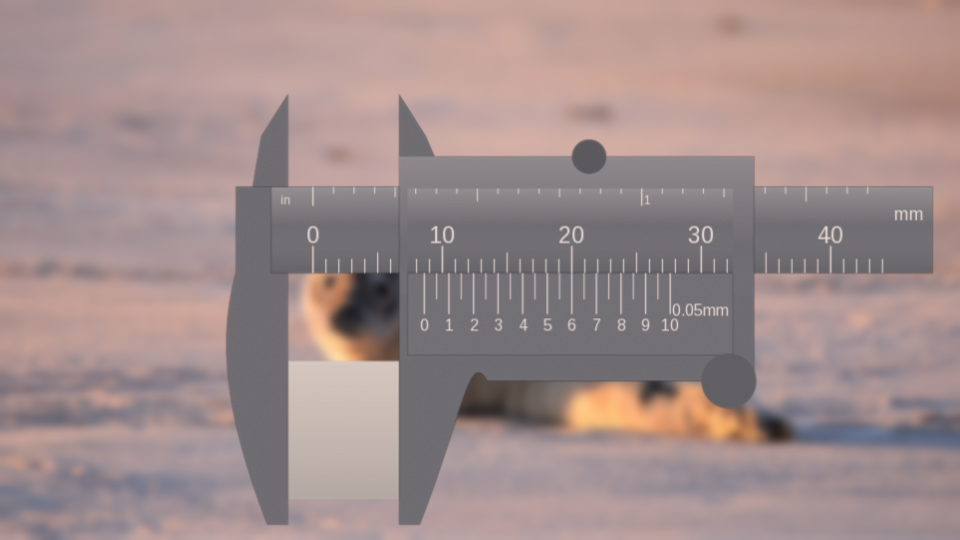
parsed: 8.6 mm
